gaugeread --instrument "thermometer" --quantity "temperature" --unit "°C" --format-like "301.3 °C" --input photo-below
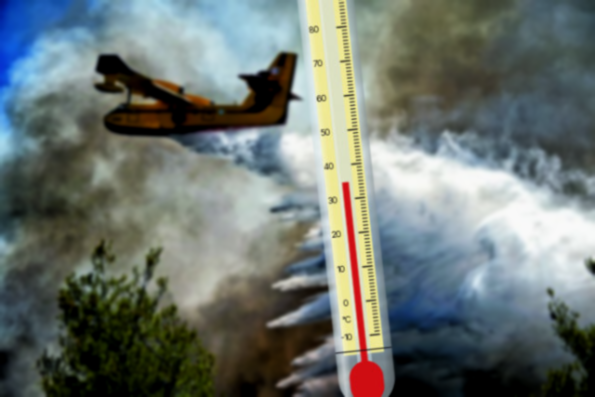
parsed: 35 °C
